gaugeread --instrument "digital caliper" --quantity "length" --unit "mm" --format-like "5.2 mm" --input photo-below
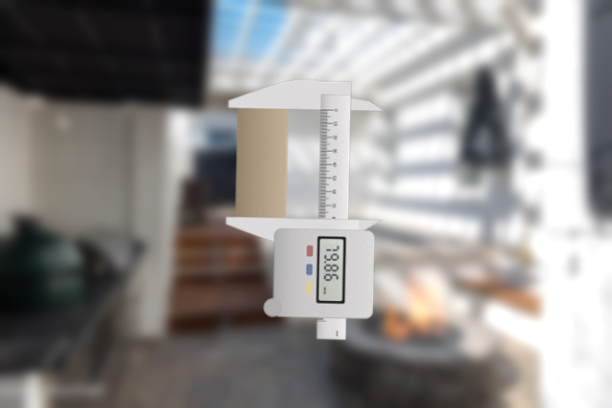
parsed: 79.86 mm
